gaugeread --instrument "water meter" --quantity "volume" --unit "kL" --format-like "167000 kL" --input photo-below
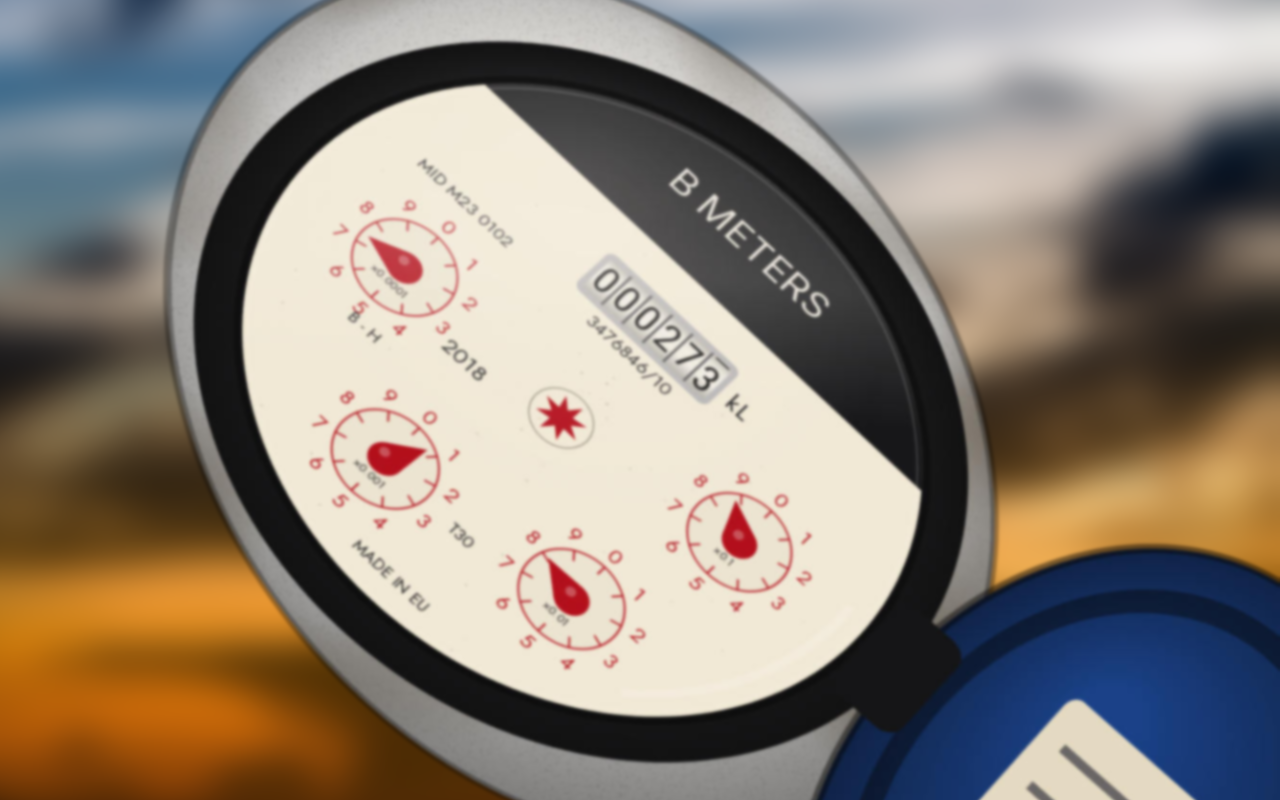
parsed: 272.8807 kL
